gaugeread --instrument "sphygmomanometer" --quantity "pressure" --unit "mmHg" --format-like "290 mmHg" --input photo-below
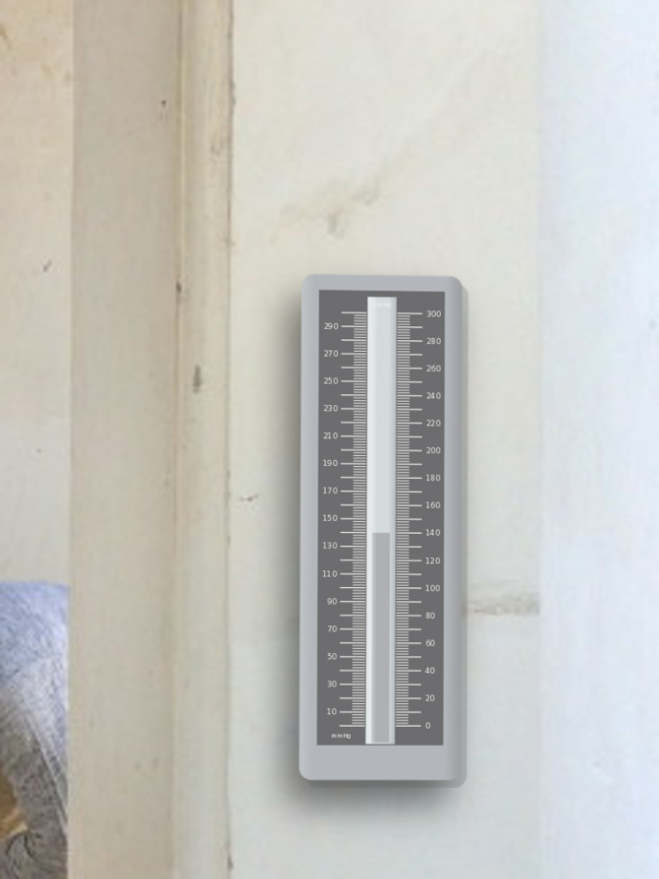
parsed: 140 mmHg
